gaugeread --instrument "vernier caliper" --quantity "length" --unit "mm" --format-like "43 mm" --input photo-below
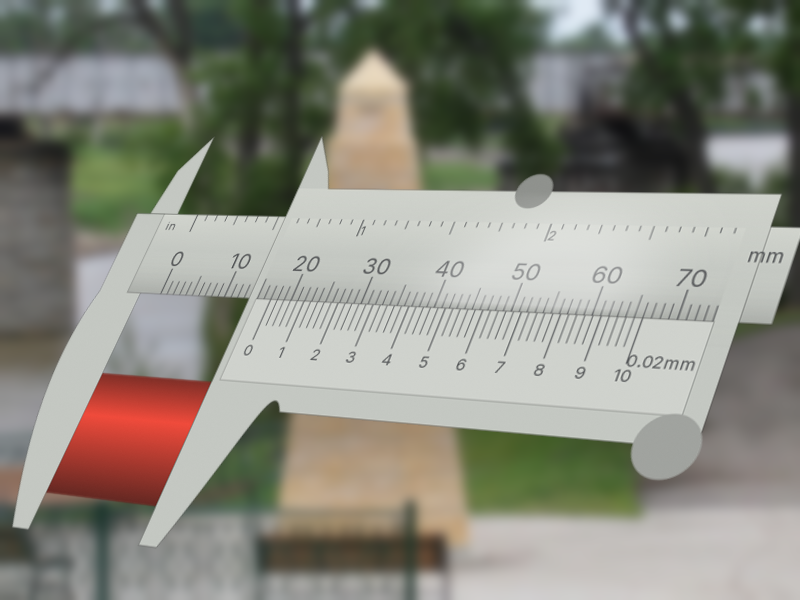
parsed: 17.0 mm
